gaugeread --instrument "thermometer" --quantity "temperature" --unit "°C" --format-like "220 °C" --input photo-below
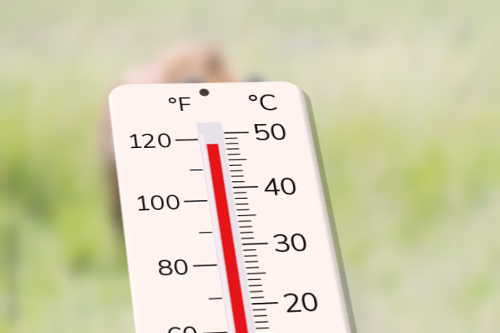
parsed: 48 °C
